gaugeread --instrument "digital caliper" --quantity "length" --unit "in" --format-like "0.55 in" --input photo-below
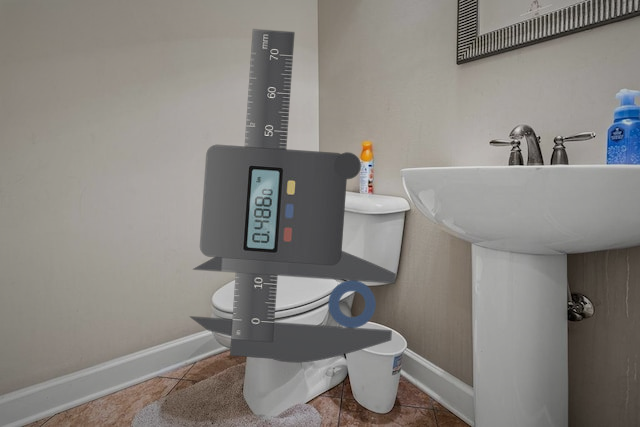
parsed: 0.4880 in
